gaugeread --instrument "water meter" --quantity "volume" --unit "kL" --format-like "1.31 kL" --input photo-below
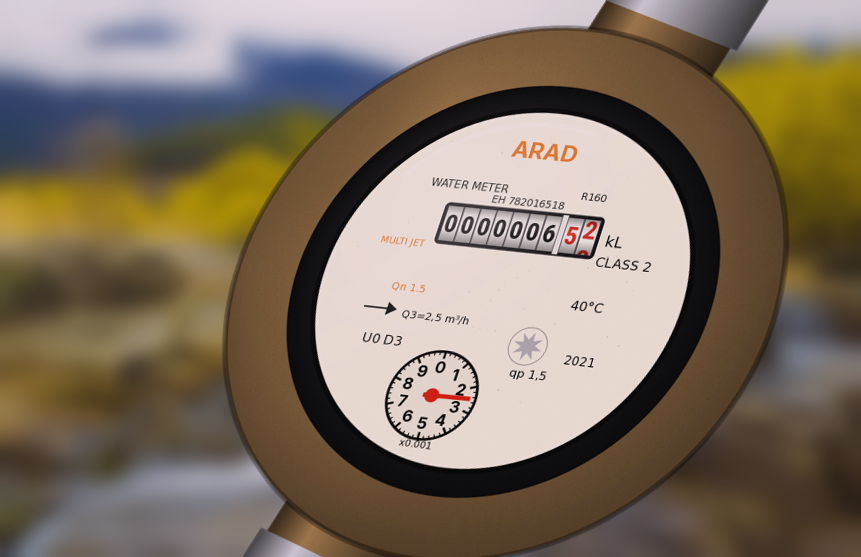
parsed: 6.522 kL
